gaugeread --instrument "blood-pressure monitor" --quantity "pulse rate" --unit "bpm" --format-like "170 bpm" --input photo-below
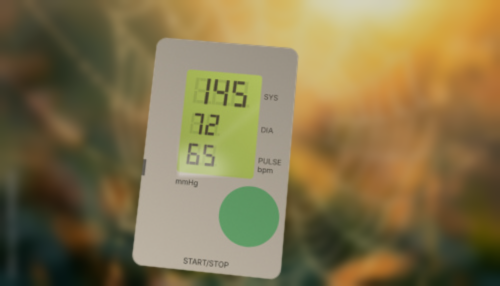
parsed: 65 bpm
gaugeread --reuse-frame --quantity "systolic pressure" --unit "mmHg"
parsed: 145 mmHg
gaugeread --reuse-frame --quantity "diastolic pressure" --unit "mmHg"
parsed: 72 mmHg
